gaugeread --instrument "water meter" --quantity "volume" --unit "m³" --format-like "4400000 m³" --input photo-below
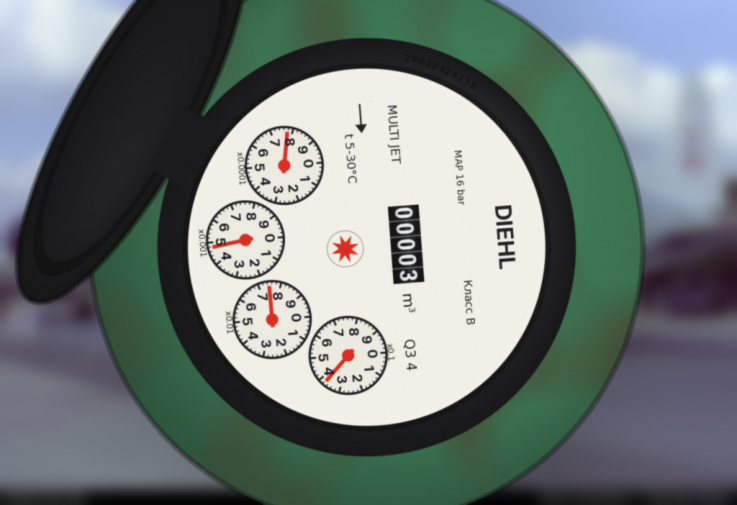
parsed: 3.3747 m³
